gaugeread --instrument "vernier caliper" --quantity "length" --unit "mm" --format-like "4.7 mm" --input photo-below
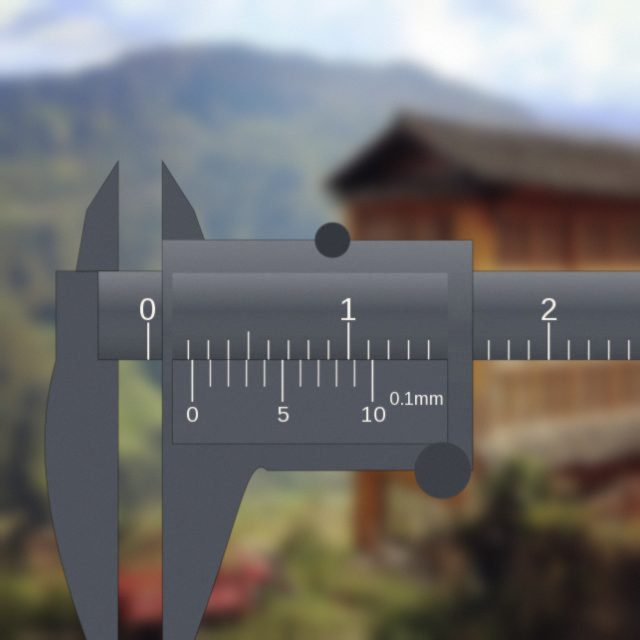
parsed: 2.2 mm
